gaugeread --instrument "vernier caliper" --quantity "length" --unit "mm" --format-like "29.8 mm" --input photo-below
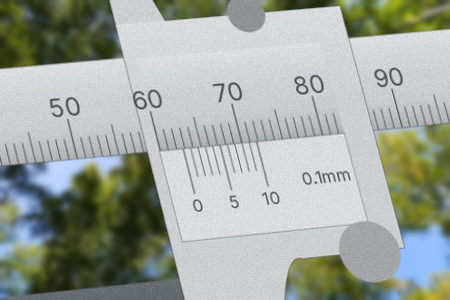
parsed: 62.8 mm
